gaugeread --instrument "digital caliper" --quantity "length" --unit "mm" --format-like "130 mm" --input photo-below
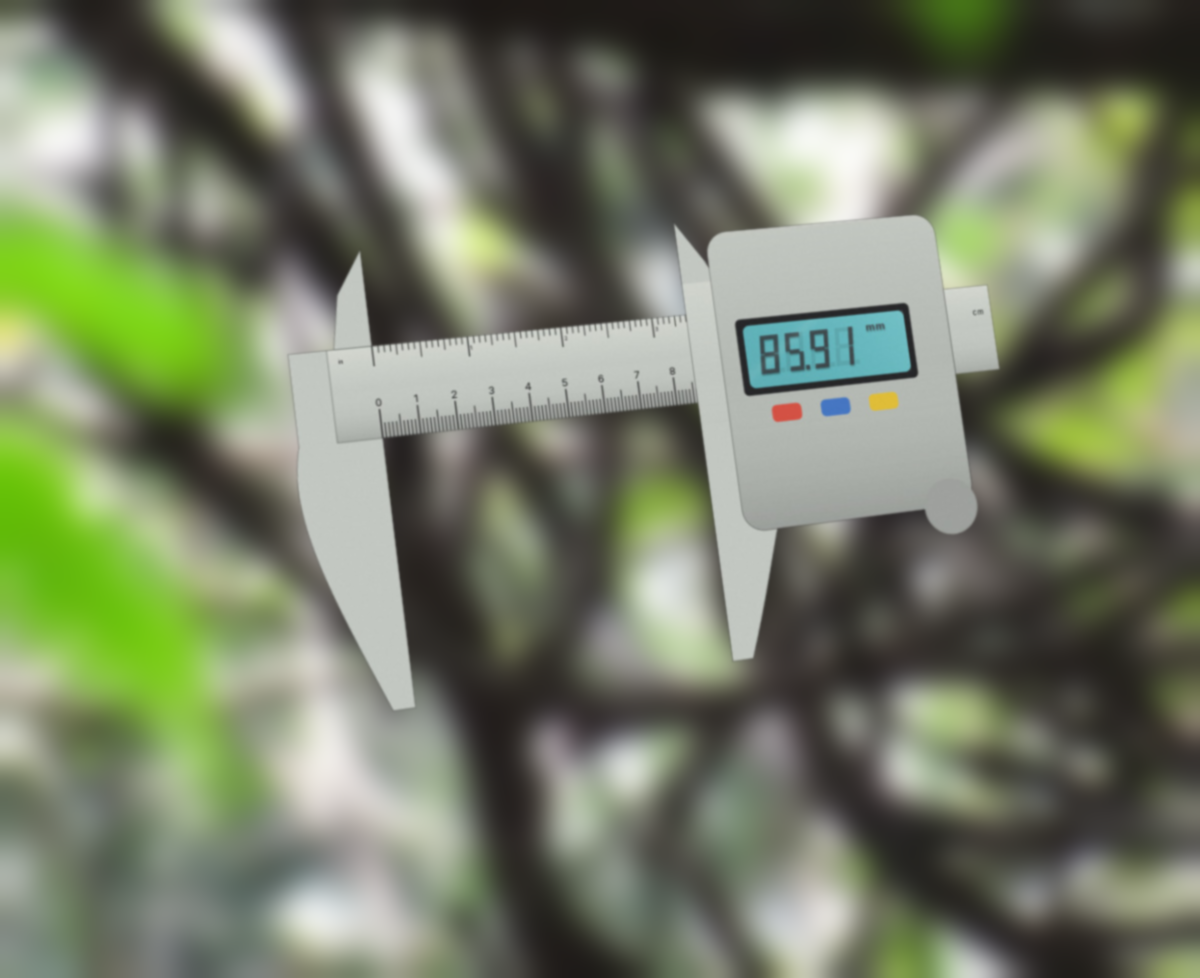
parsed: 85.91 mm
